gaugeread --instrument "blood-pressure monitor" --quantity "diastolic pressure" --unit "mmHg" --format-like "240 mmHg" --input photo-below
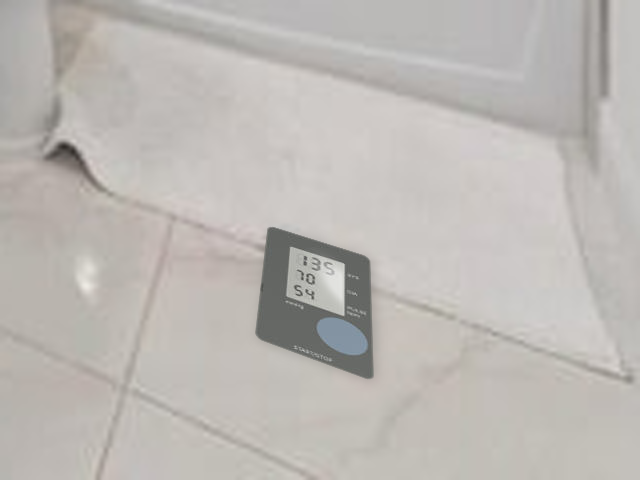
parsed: 70 mmHg
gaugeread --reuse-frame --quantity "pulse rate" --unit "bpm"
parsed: 54 bpm
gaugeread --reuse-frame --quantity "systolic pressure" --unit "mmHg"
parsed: 135 mmHg
